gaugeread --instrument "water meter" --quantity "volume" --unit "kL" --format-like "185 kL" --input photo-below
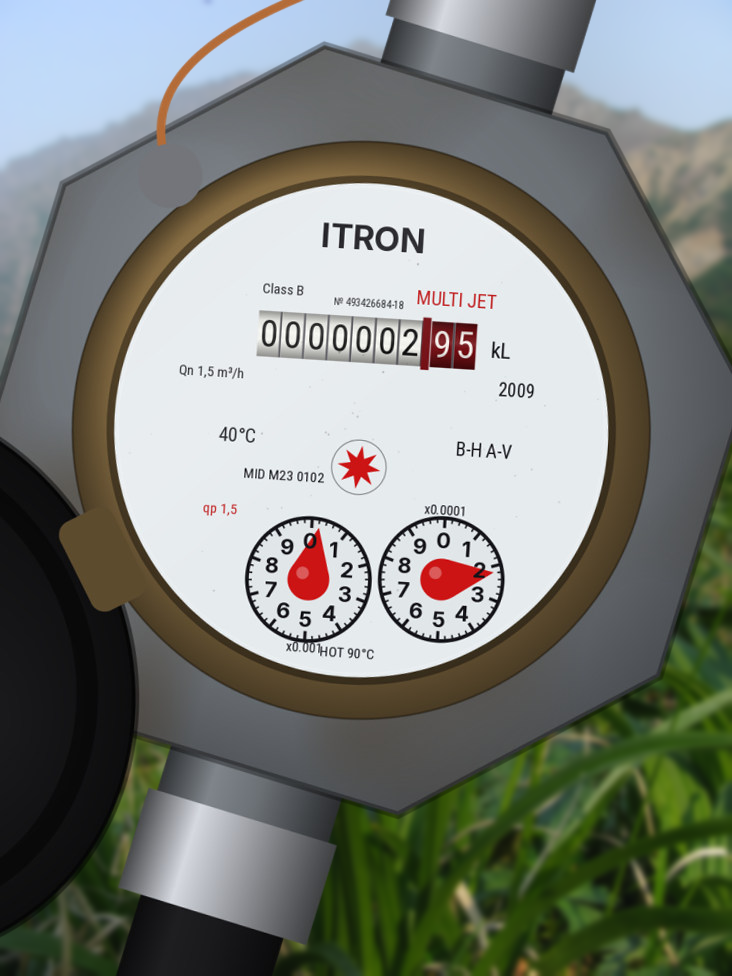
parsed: 2.9502 kL
